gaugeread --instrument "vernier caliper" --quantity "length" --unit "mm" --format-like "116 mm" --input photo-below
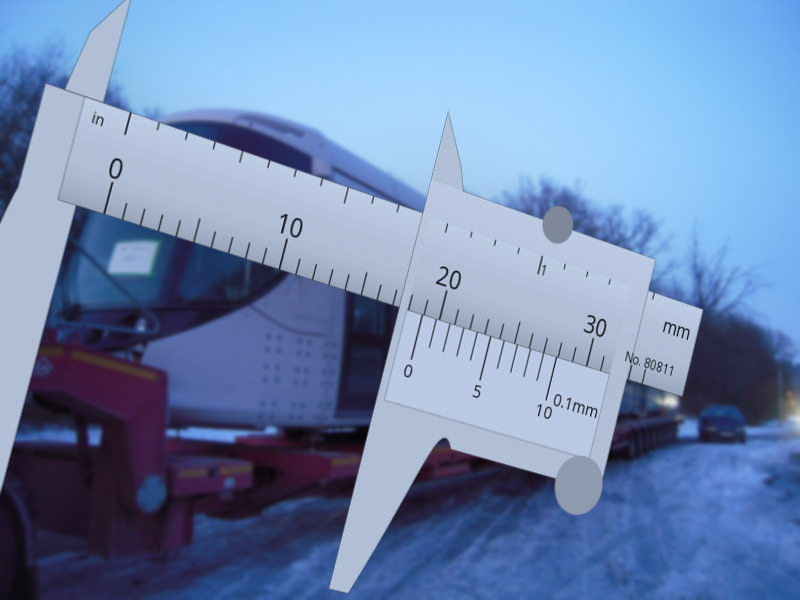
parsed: 18.9 mm
